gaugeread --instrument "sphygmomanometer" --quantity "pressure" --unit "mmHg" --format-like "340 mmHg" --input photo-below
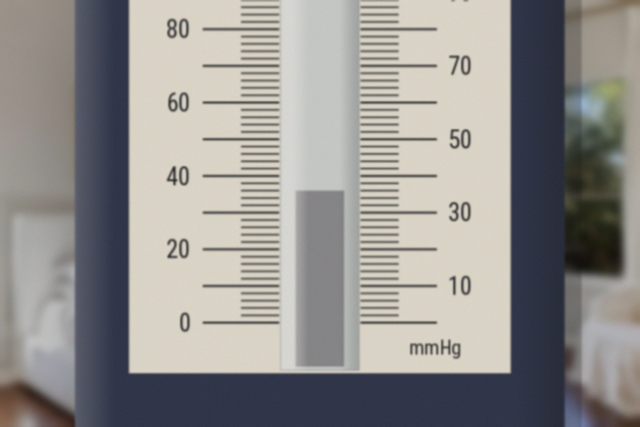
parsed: 36 mmHg
